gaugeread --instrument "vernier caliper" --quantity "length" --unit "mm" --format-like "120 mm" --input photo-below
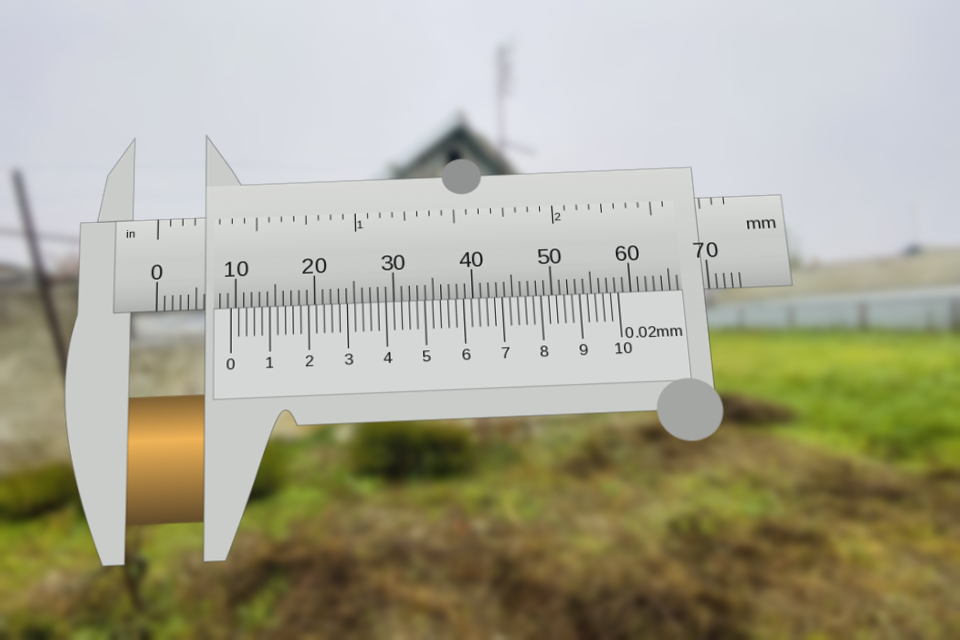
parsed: 9.4 mm
